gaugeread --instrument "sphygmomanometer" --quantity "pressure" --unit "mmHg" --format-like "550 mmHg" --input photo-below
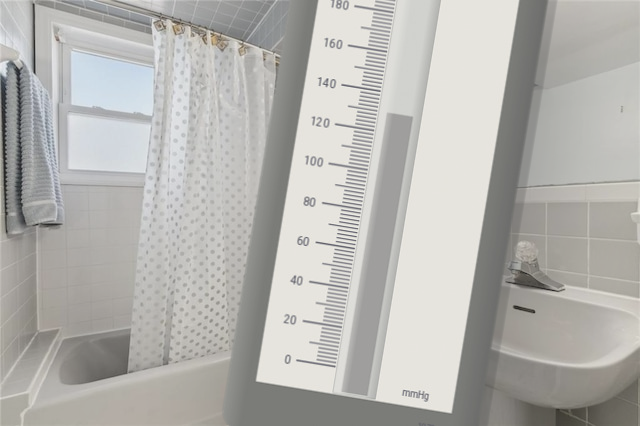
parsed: 130 mmHg
